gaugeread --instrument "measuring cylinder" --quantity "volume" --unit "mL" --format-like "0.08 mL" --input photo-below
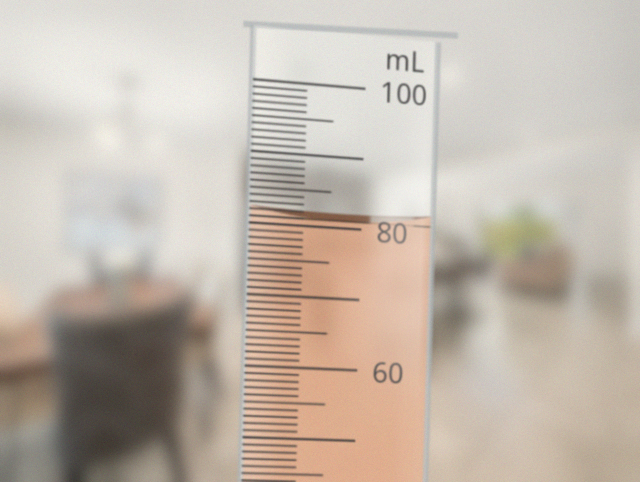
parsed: 81 mL
